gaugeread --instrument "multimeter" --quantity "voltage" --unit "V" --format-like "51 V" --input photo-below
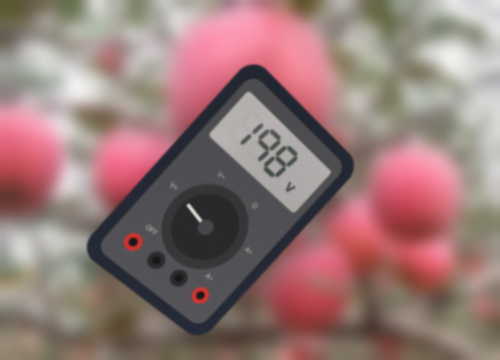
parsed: 198 V
